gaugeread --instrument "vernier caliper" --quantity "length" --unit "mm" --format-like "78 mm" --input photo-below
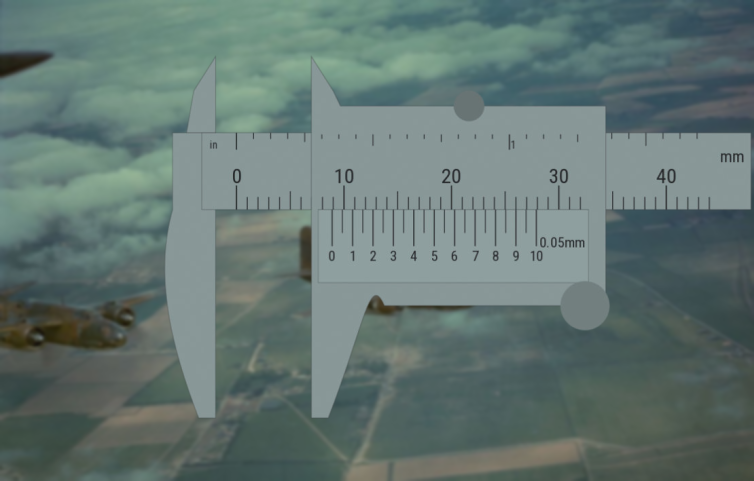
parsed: 8.9 mm
